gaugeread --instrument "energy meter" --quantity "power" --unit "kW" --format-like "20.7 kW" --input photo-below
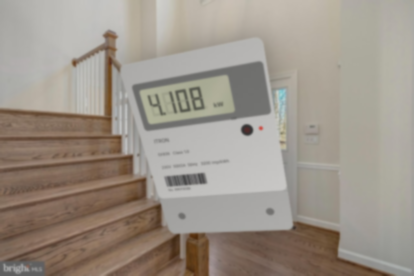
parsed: 4.108 kW
